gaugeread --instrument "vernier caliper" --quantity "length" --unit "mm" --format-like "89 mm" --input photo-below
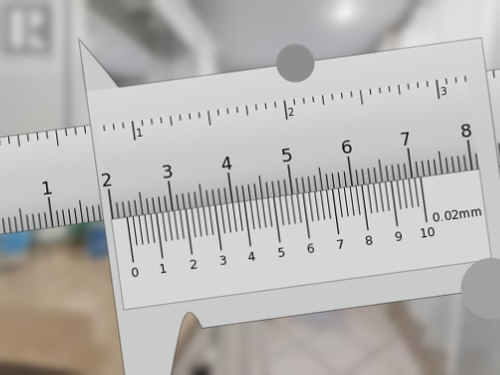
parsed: 22.4 mm
